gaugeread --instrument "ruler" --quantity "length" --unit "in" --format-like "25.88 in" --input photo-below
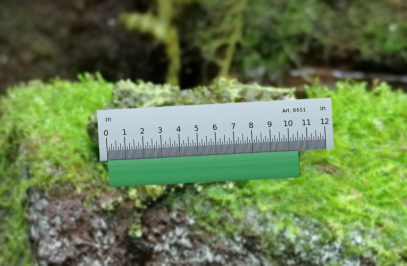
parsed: 10.5 in
